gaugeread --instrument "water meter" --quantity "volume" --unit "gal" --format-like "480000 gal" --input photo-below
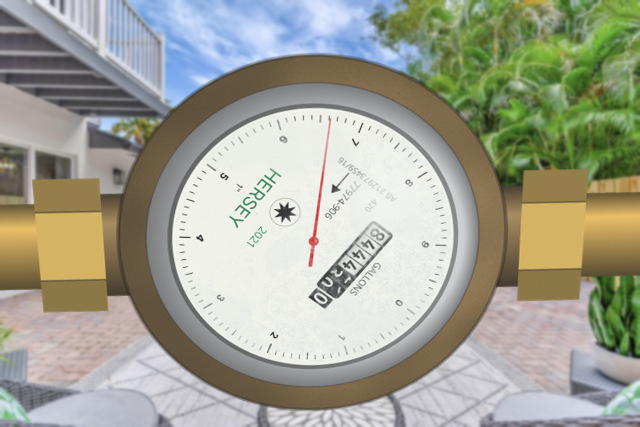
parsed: 8444296.6 gal
